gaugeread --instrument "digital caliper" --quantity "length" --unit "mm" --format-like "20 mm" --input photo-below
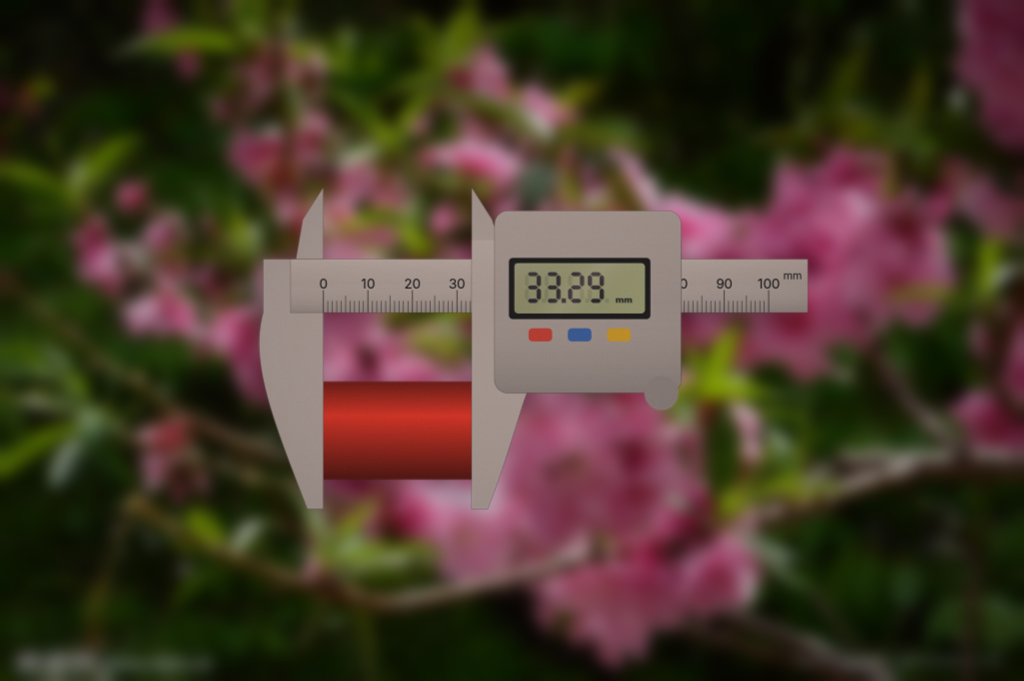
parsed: 33.29 mm
